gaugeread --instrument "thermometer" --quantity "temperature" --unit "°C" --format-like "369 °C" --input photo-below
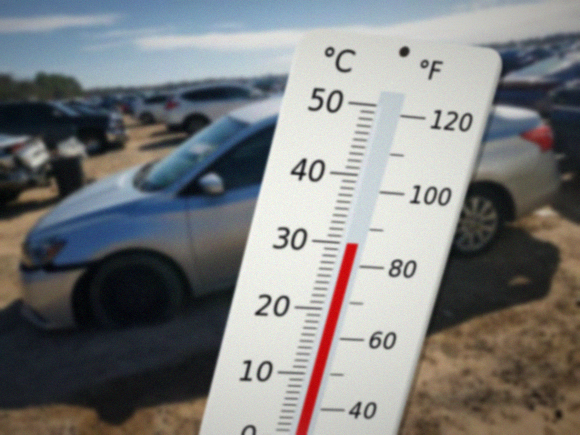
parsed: 30 °C
